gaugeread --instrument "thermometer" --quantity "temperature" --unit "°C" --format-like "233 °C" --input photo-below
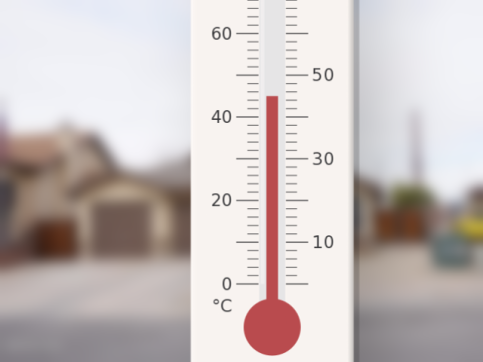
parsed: 45 °C
